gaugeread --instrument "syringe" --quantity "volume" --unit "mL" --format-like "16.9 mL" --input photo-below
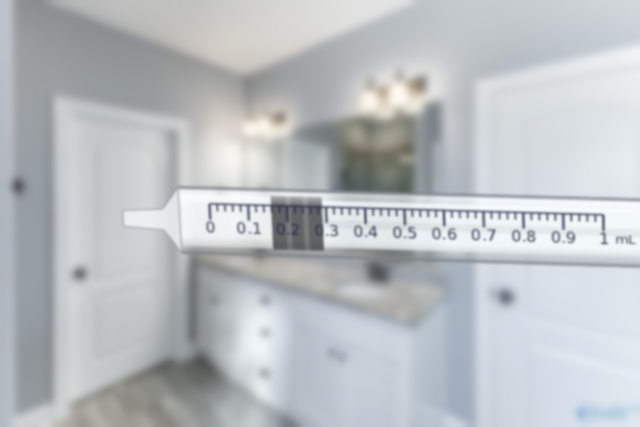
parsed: 0.16 mL
